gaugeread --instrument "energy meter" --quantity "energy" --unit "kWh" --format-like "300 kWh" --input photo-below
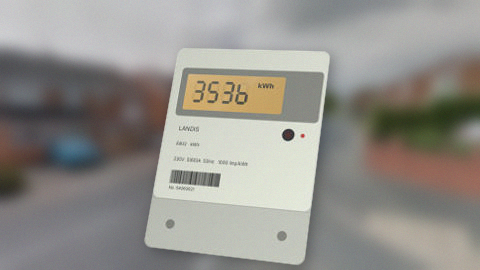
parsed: 3536 kWh
